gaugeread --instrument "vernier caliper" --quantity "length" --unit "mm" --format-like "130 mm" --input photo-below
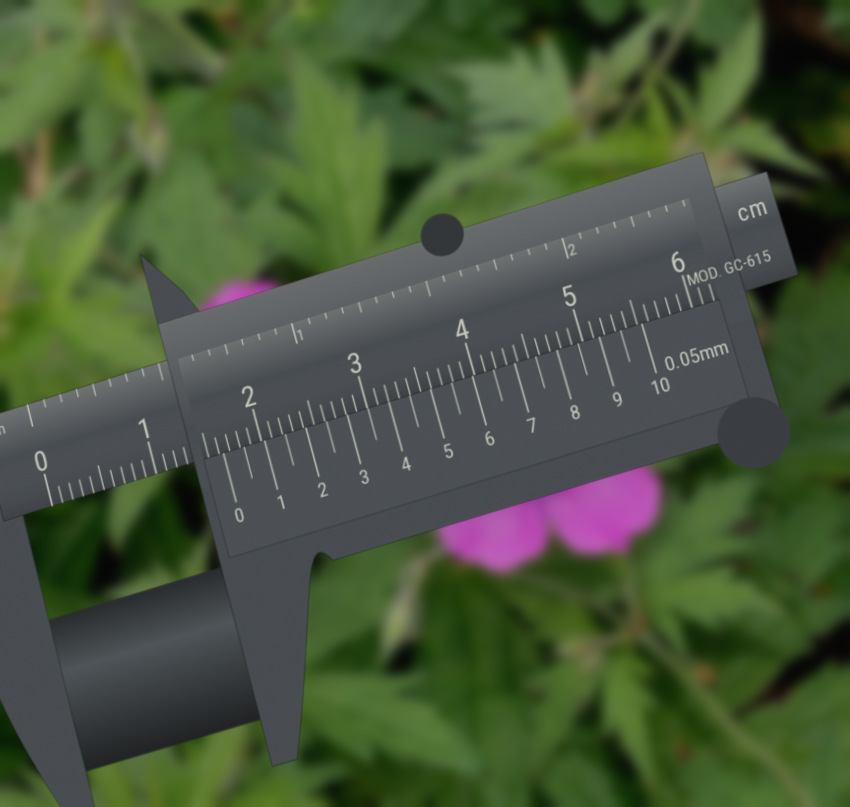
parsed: 16.4 mm
